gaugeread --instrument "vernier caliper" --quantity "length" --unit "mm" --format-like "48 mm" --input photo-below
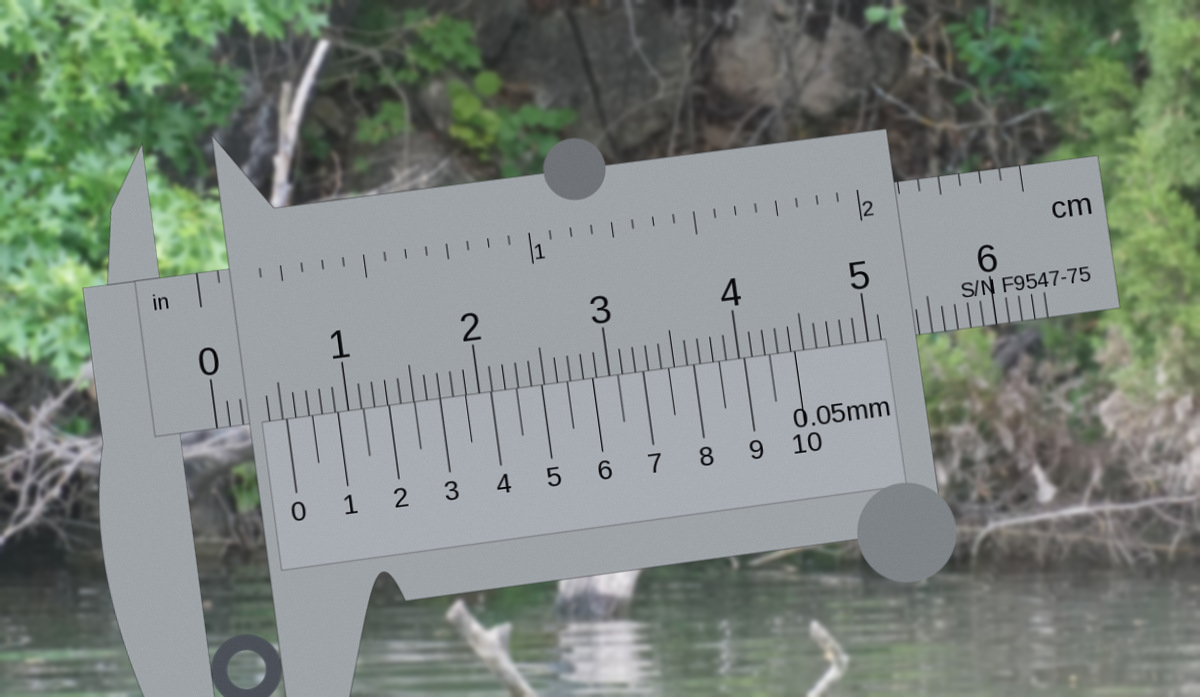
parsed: 5.3 mm
